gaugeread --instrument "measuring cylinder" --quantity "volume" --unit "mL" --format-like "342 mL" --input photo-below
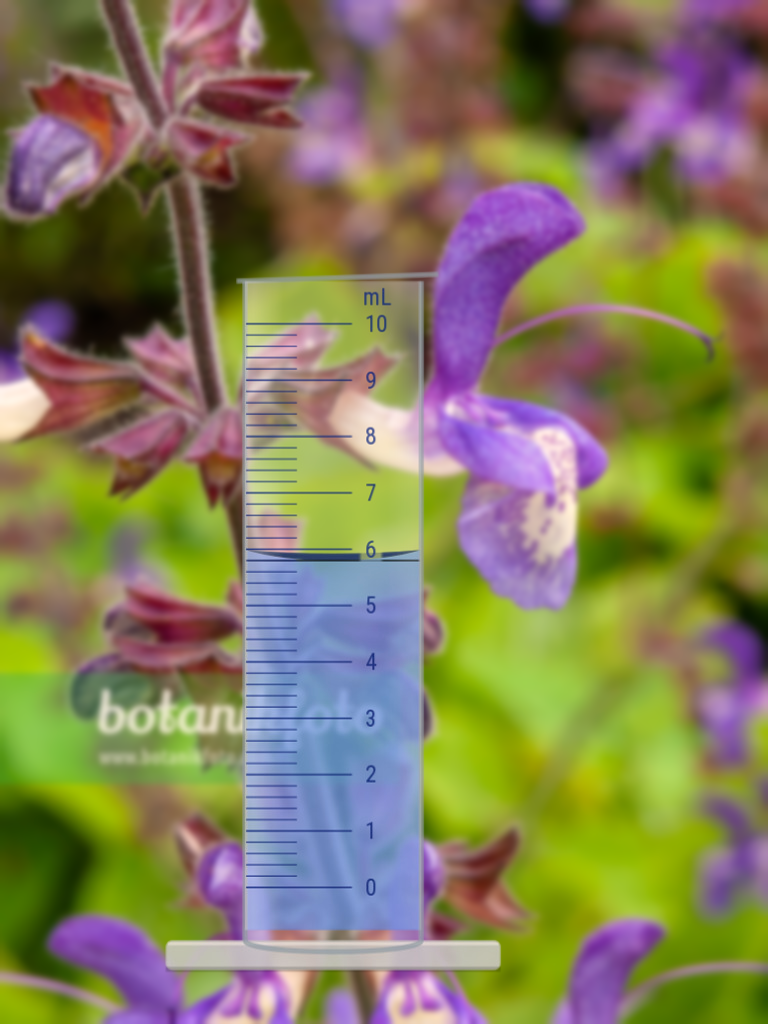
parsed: 5.8 mL
